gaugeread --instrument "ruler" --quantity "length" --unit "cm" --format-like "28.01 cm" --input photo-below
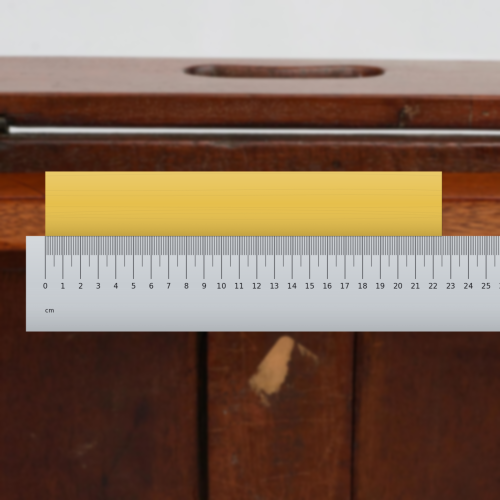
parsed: 22.5 cm
